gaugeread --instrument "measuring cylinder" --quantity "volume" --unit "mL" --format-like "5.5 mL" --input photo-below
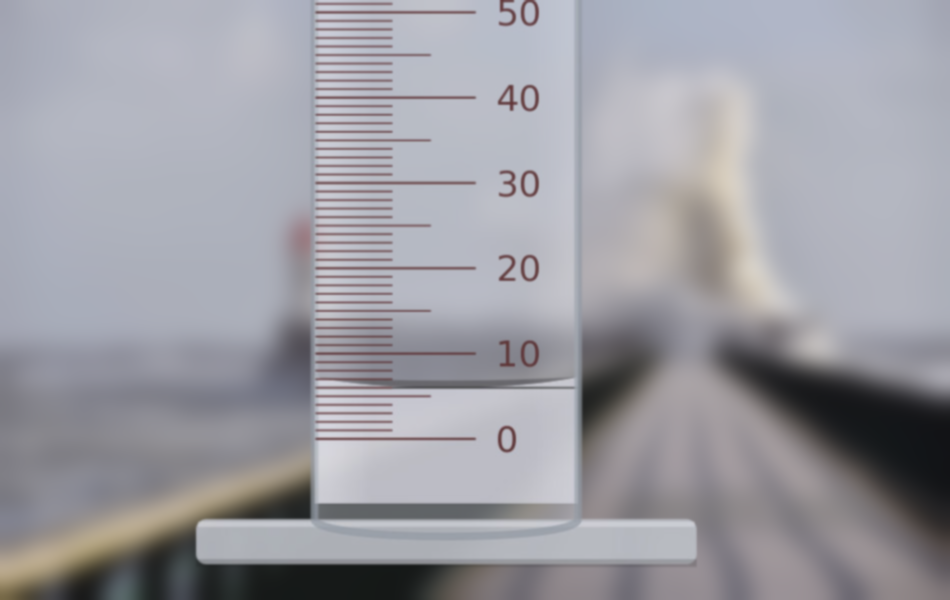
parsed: 6 mL
